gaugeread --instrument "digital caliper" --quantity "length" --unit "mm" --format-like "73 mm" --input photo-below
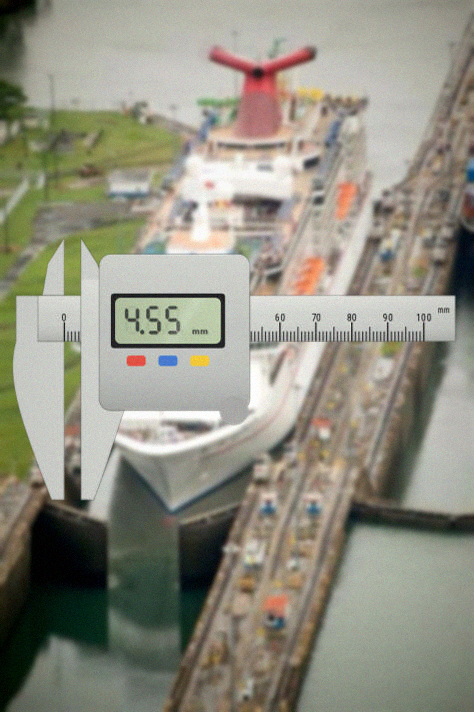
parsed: 4.55 mm
